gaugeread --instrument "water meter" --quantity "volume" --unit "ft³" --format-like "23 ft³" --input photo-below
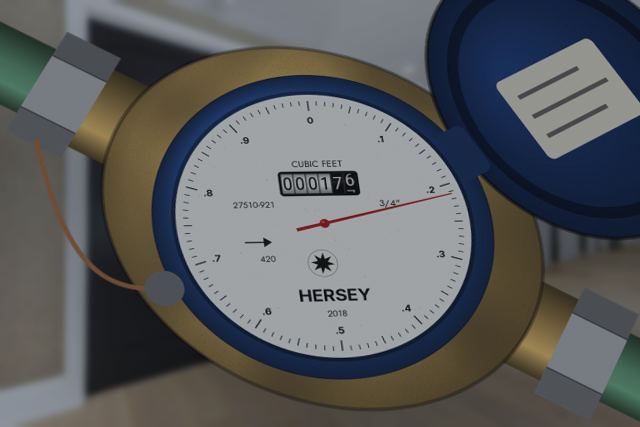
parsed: 176.21 ft³
